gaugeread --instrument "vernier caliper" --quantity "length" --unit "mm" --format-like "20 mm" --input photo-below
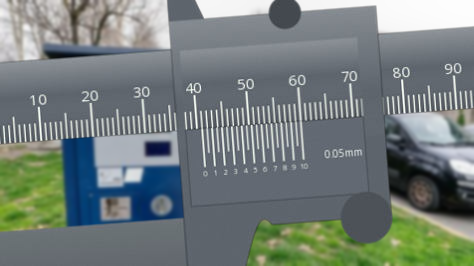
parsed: 41.0 mm
